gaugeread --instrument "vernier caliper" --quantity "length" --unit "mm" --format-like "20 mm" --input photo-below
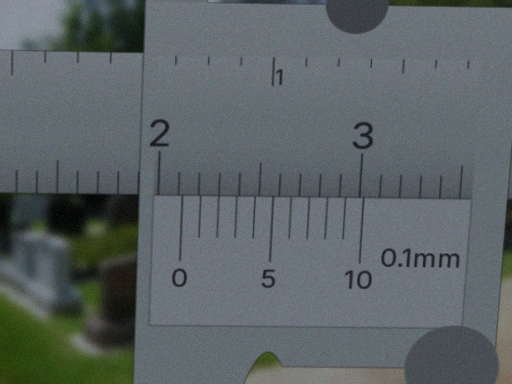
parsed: 21.2 mm
